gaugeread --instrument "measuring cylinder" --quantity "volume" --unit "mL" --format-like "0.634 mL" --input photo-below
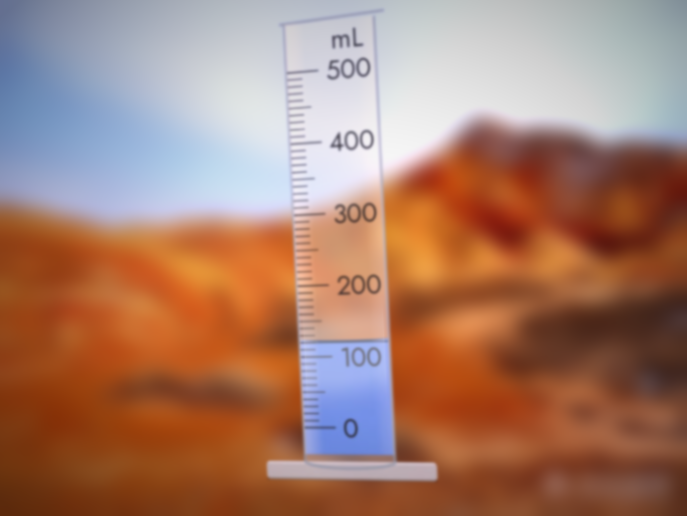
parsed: 120 mL
